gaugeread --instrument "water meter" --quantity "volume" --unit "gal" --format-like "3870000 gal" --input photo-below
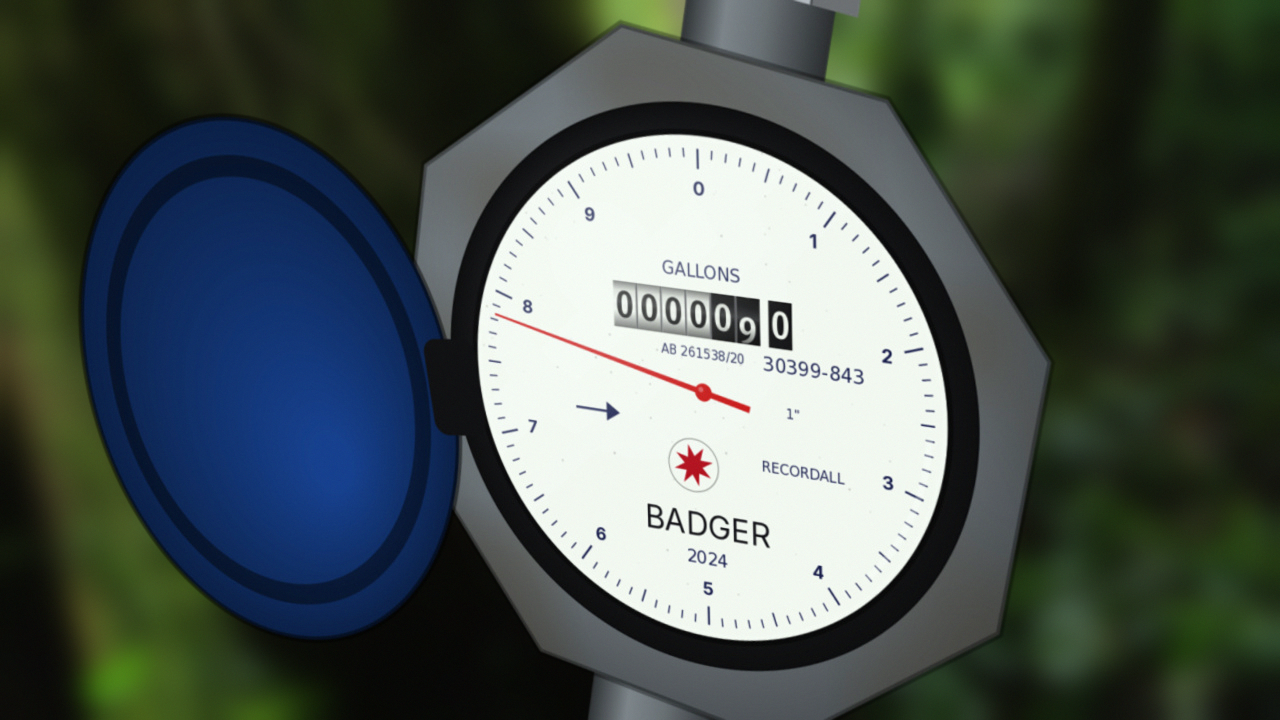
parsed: 87.8 gal
